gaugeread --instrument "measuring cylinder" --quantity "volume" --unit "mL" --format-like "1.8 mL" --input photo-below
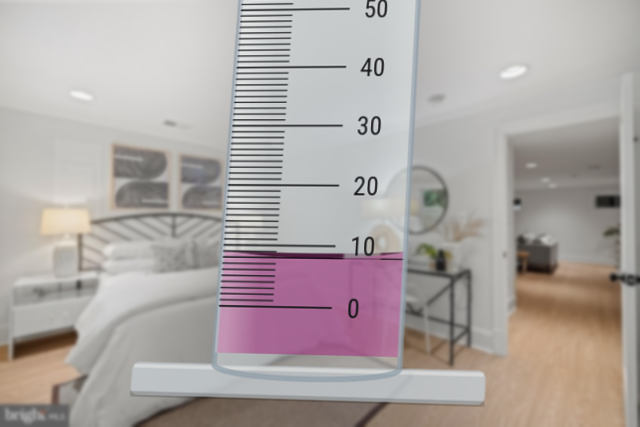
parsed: 8 mL
